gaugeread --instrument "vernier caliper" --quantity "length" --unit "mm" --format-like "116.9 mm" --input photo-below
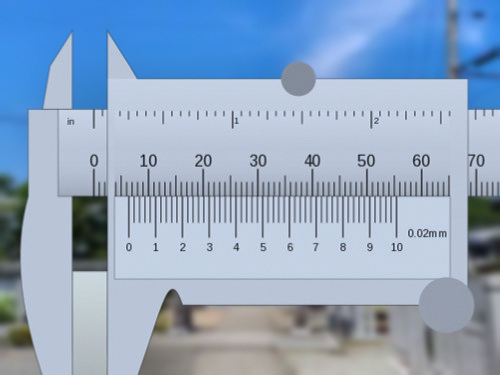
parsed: 6.4 mm
